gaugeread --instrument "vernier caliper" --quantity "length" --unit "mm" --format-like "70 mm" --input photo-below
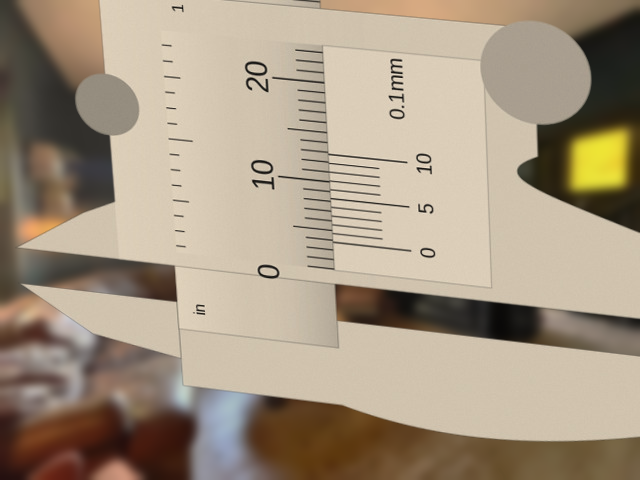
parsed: 3.8 mm
